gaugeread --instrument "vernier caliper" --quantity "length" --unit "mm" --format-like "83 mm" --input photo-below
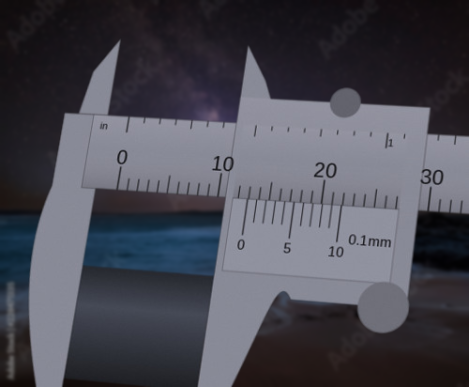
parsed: 12.9 mm
